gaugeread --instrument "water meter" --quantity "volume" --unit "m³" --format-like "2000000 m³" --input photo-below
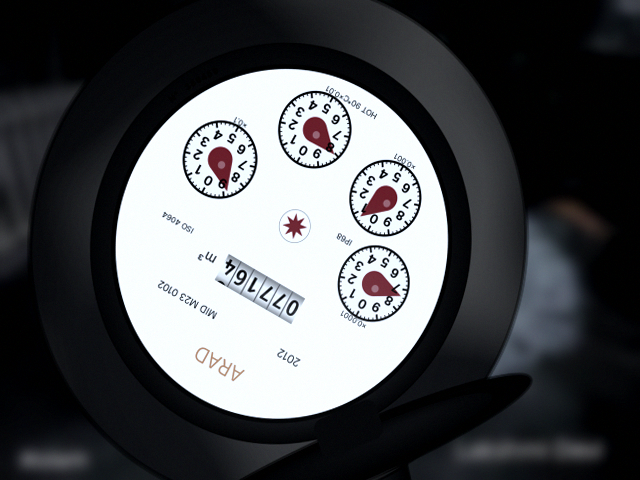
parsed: 77163.8807 m³
